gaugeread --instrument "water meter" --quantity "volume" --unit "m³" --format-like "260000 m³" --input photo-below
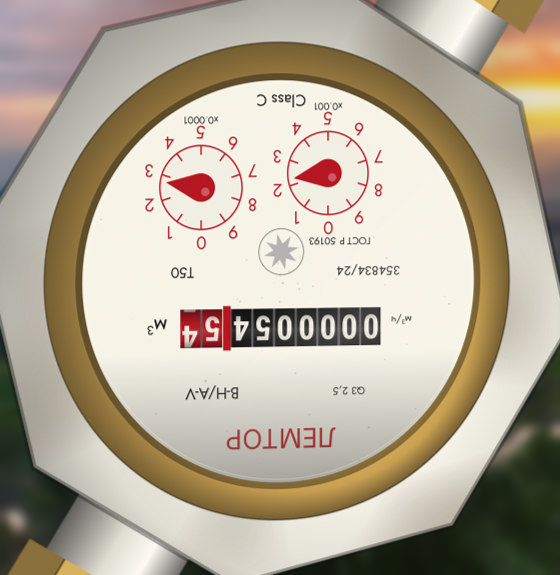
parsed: 54.5422 m³
